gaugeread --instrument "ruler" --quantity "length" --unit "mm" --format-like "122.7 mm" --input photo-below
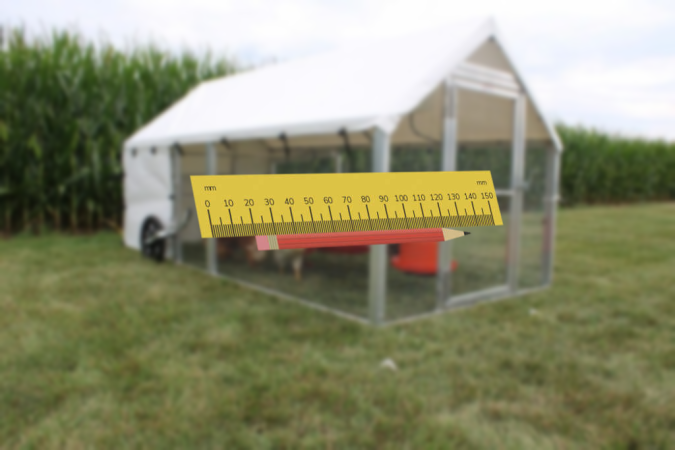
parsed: 115 mm
